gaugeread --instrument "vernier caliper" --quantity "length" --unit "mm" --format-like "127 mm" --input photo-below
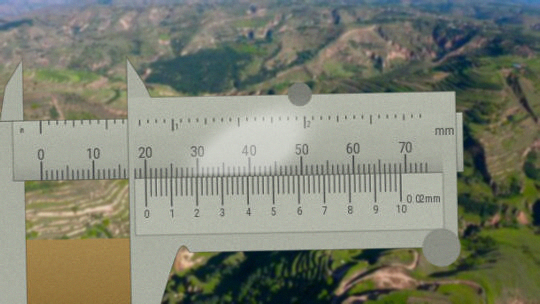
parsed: 20.0 mm
